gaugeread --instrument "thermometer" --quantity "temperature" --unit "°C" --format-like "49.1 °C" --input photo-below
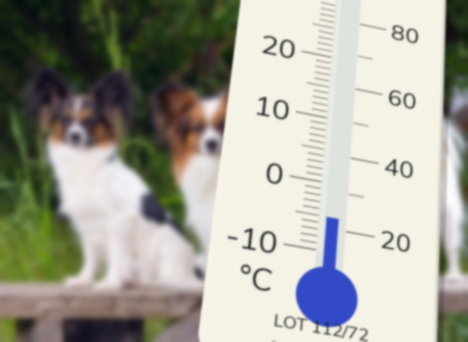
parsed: -5 °C
